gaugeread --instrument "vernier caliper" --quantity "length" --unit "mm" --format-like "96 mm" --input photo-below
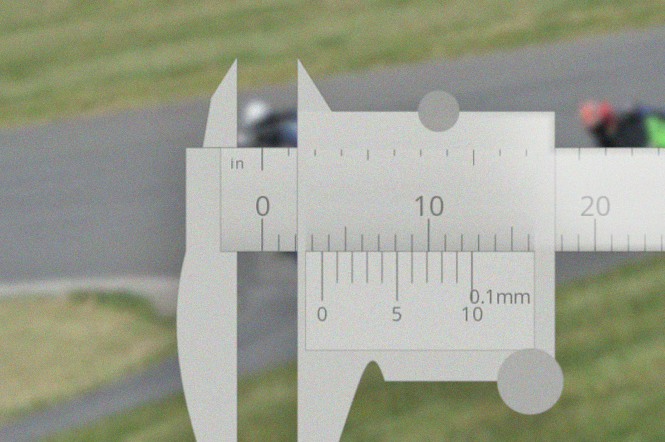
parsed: 3.6 mm
